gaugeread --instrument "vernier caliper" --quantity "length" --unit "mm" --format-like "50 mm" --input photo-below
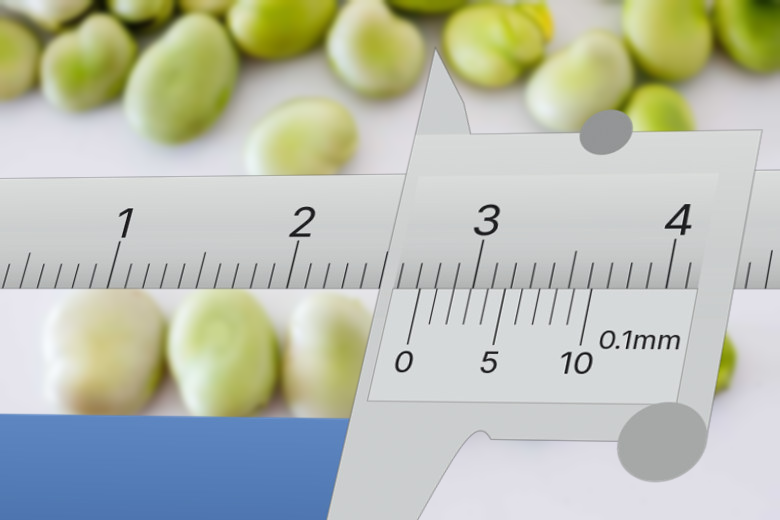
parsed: 27.2 mm
